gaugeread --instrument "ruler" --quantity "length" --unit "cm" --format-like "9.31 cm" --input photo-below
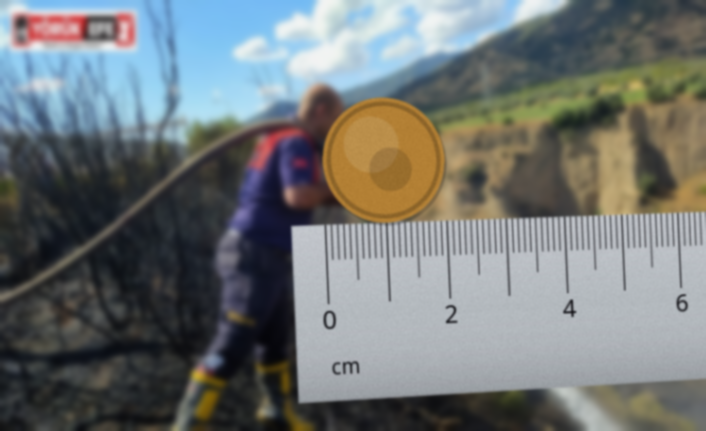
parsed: 2 cm
